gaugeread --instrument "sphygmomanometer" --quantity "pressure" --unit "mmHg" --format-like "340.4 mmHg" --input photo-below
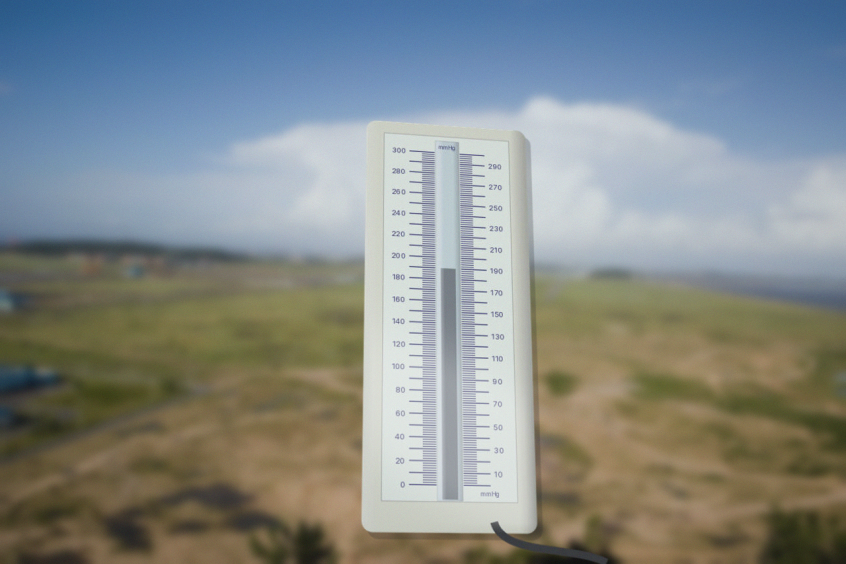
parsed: 190 mmHg
